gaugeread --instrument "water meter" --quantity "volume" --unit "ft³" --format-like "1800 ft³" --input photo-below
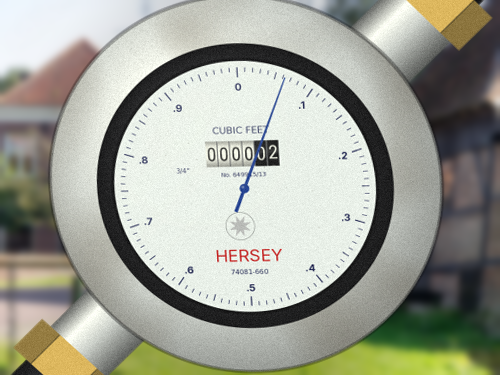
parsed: 2.06 ft³
